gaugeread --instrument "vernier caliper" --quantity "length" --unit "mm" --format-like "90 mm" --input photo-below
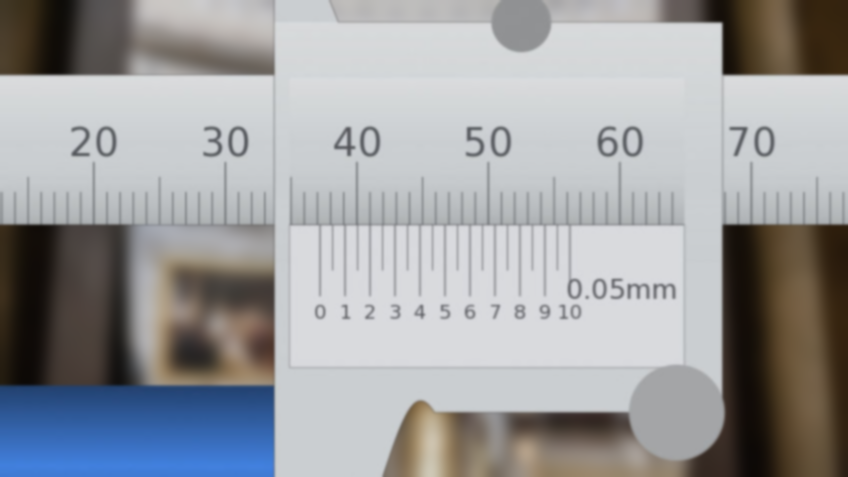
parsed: 37.2 mm
